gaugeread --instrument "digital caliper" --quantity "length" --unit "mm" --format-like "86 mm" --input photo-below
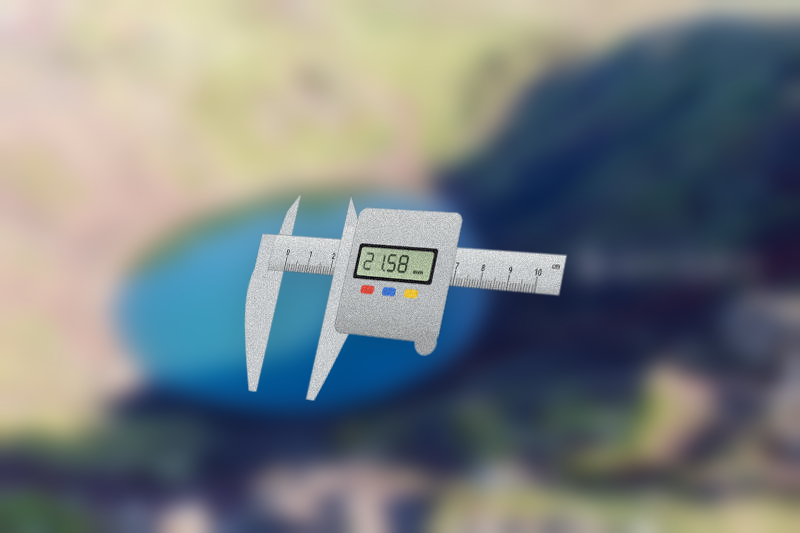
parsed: 21.58 mm
